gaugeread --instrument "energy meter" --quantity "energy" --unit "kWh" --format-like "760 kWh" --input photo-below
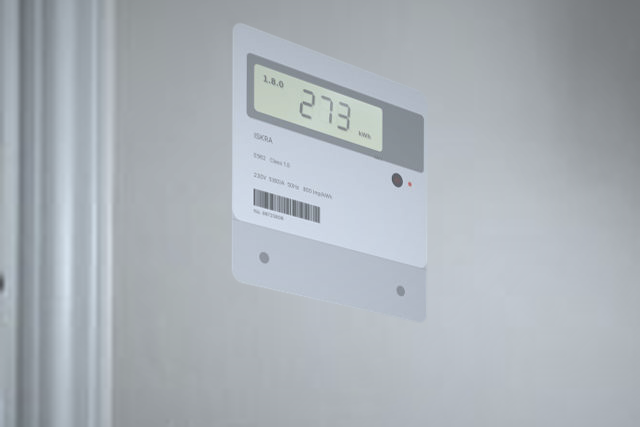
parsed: 273 kWh
